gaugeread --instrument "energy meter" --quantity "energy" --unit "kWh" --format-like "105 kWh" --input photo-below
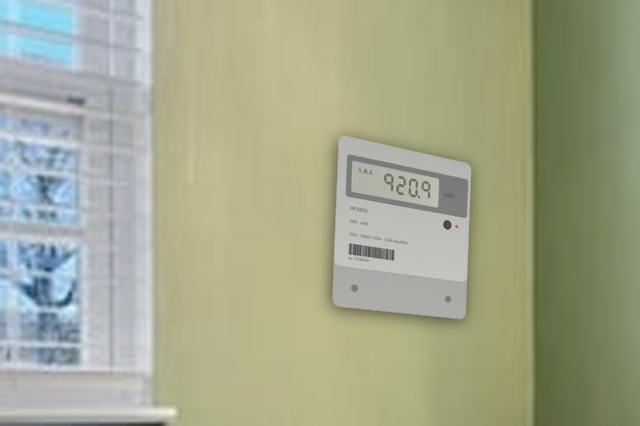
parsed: 920.9 kWh
